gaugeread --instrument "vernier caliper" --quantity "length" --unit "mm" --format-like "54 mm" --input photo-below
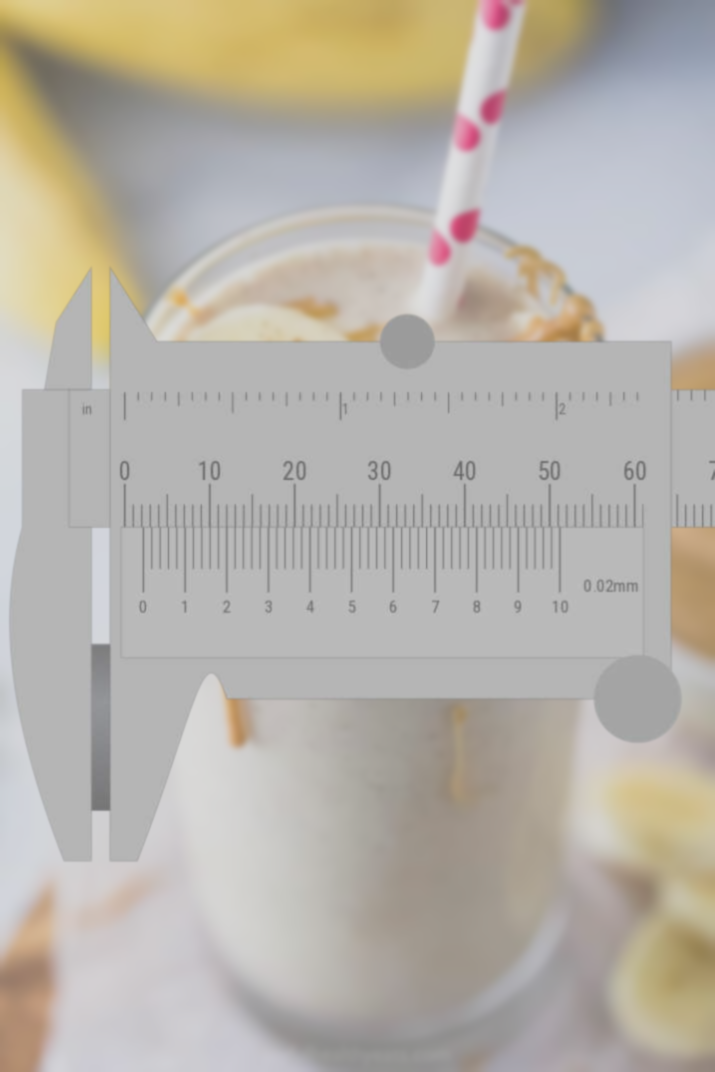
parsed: 2.2 mm
